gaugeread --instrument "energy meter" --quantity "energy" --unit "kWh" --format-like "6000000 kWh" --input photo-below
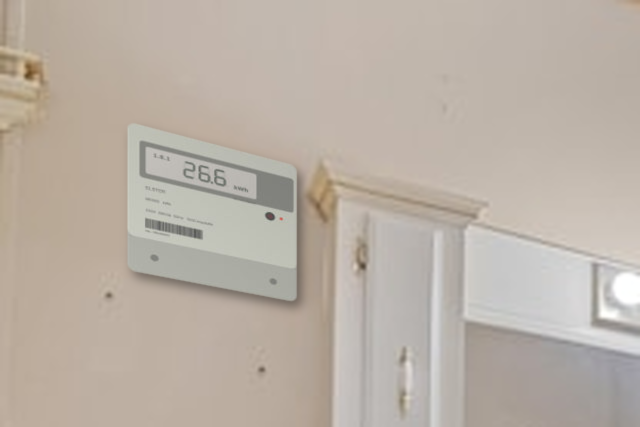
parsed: 26.6 kWh
